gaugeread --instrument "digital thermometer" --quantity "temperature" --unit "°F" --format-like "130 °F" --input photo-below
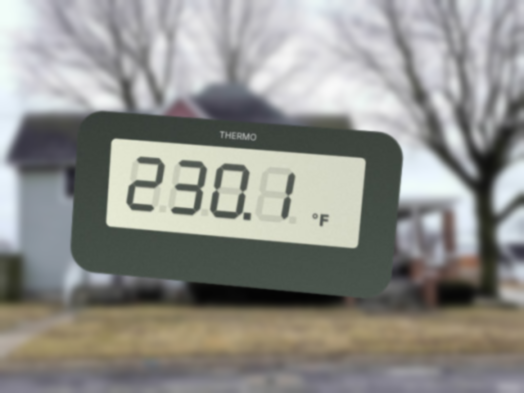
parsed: 230.1 °F
